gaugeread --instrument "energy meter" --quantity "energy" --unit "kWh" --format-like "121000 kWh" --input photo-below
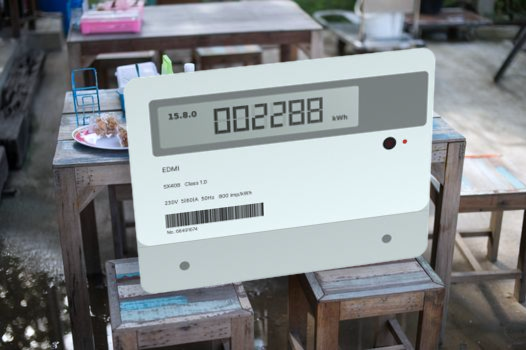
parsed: 2288 kWh
